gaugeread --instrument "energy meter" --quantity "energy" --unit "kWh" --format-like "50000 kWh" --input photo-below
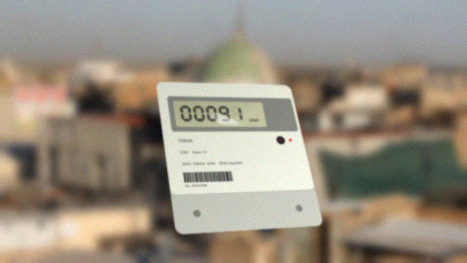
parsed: 91 kWh
